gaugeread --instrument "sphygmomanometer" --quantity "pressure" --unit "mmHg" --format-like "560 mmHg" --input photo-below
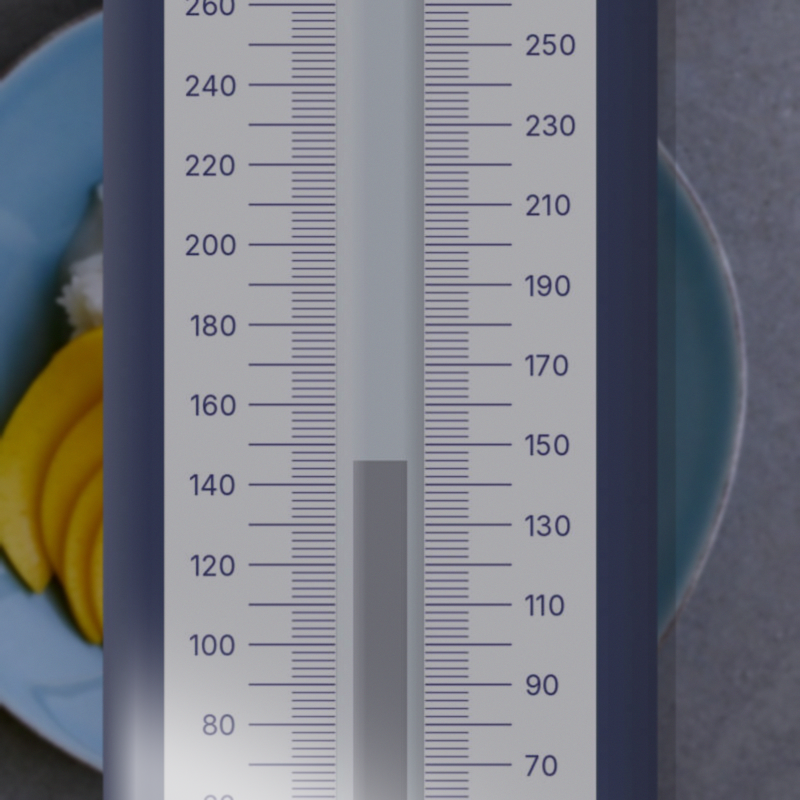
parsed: 146 mmHg
